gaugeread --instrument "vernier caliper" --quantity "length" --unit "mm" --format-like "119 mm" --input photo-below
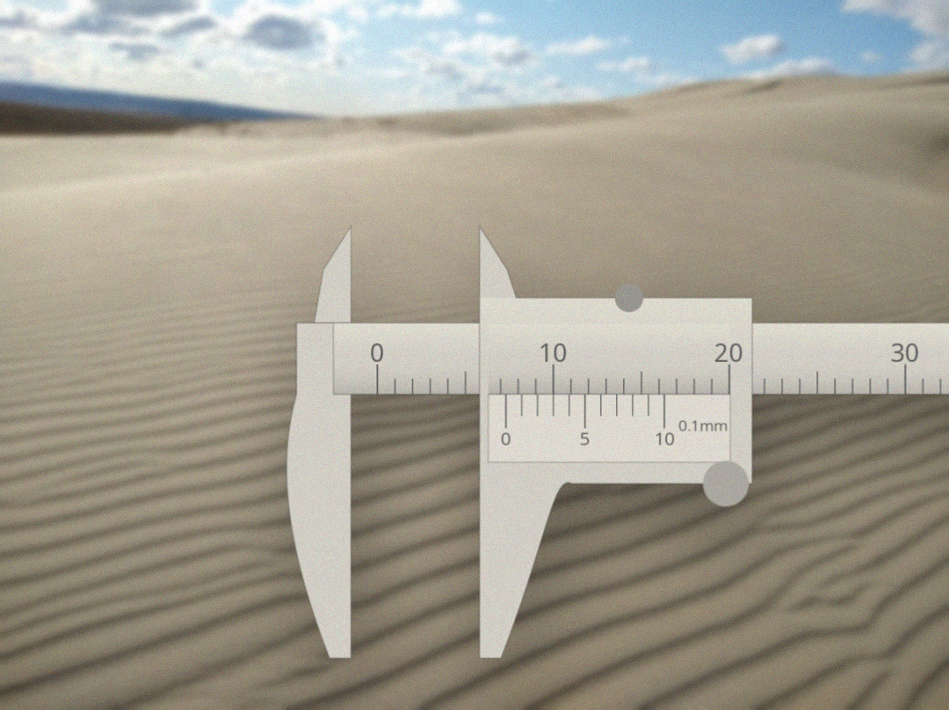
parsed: 7.3 mm
